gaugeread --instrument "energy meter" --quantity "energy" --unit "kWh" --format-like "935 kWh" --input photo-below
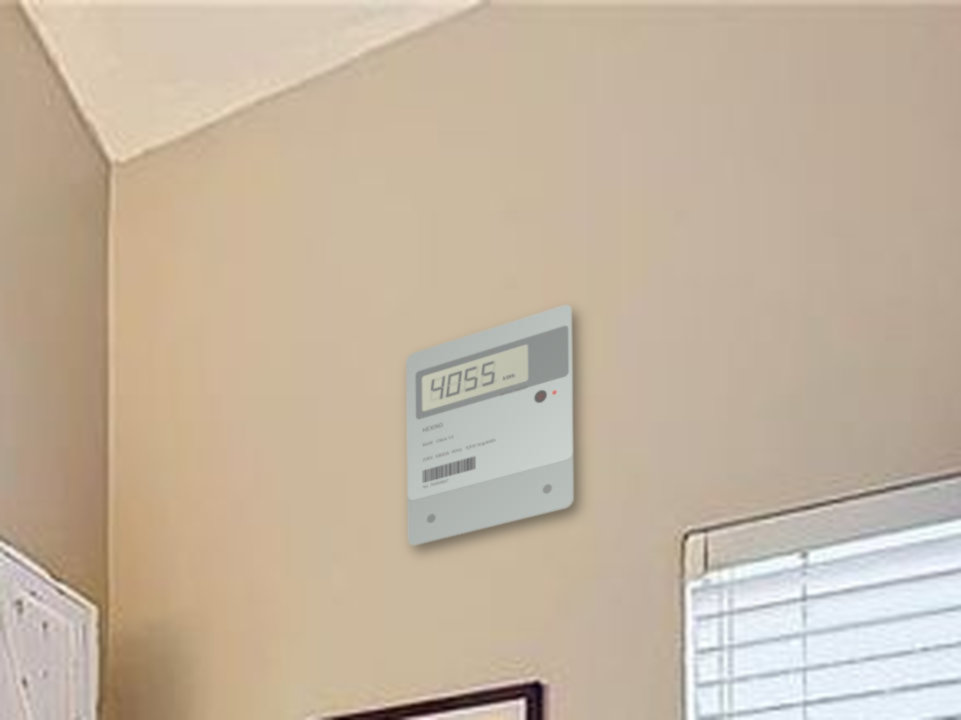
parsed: 4055 kWh
